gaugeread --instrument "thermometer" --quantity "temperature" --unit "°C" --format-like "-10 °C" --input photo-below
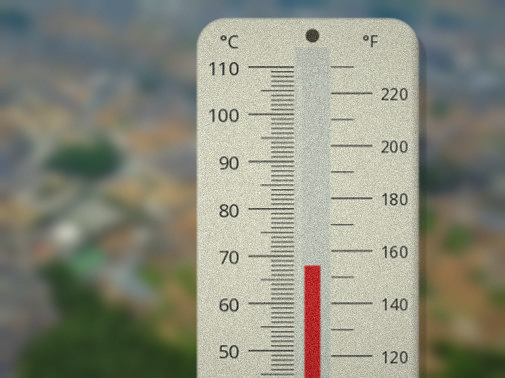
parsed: 68 °C
